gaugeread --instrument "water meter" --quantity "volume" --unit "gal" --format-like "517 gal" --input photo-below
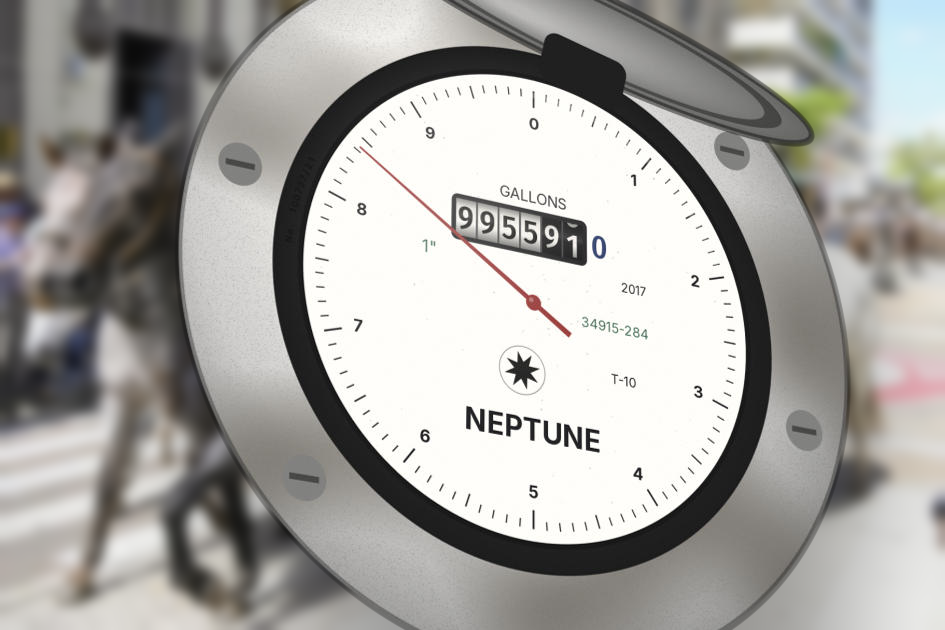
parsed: 9955908.4 gal
